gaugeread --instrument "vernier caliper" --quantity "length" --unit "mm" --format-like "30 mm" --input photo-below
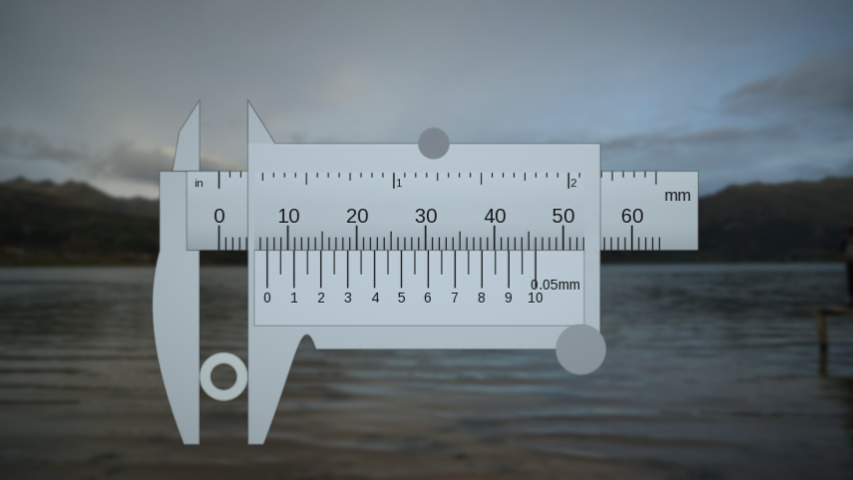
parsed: 7.0 mm
